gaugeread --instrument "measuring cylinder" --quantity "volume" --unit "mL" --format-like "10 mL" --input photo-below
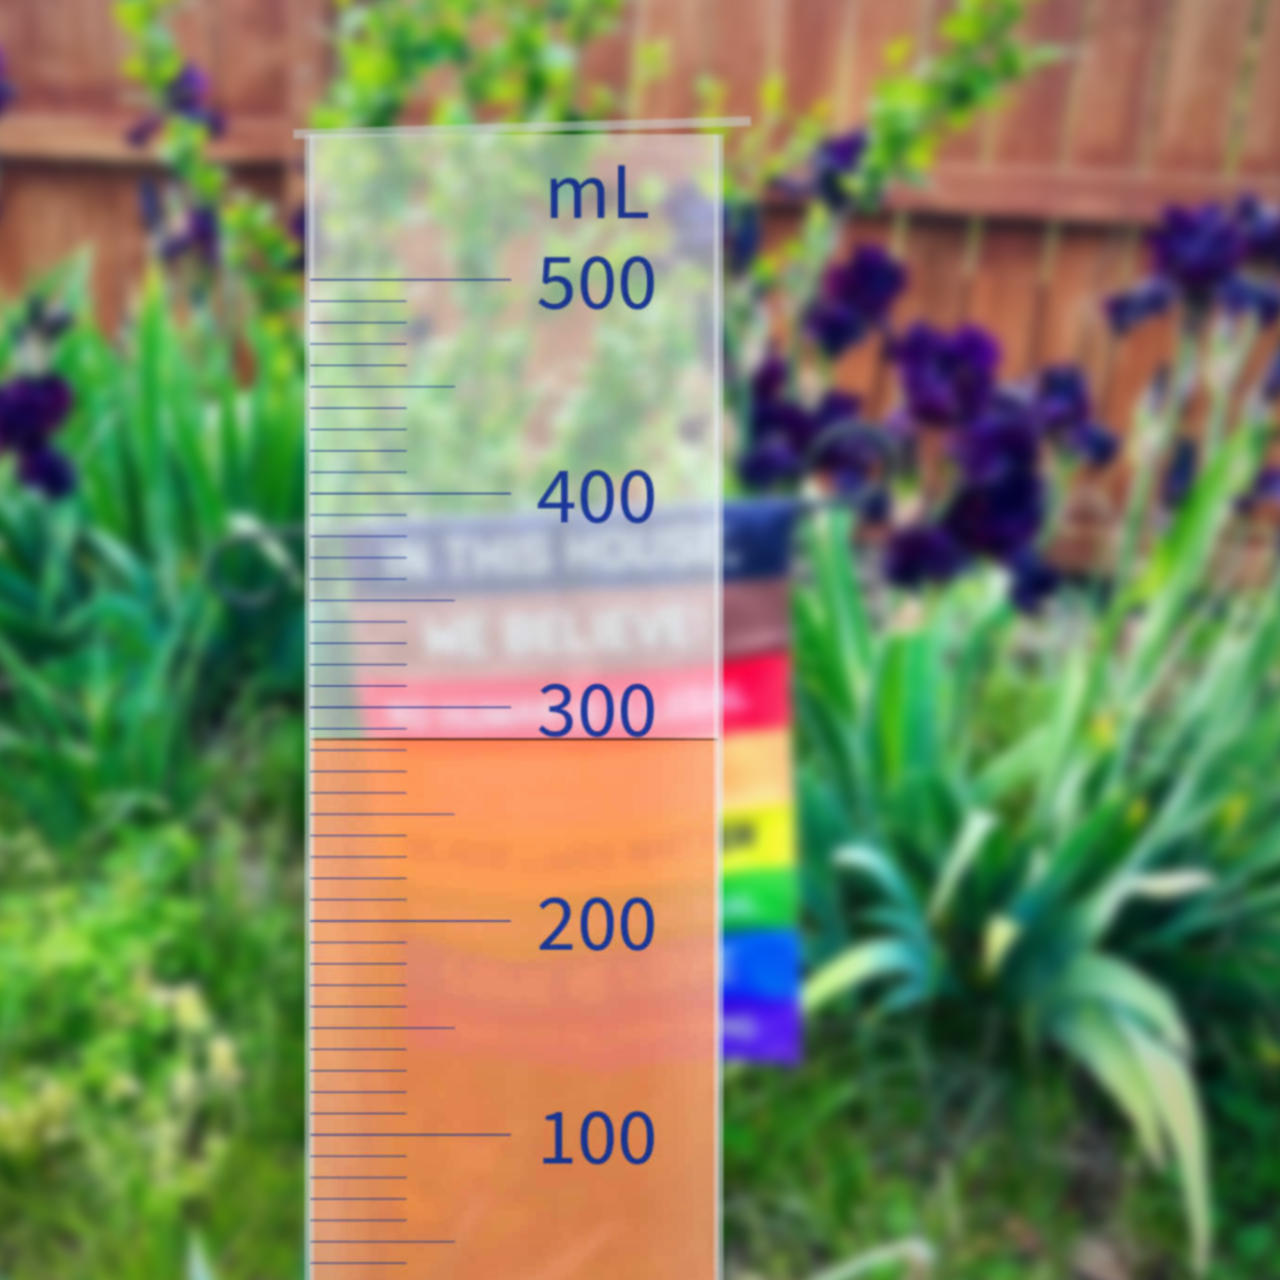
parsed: 285 mL
